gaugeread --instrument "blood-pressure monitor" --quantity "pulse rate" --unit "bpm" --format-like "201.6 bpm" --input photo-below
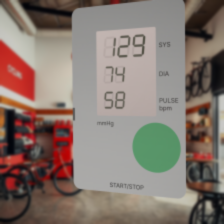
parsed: 58 bpm
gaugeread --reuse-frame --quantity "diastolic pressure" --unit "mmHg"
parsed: 74 mmHg
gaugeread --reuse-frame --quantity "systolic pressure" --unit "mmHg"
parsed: 129 mmHg
